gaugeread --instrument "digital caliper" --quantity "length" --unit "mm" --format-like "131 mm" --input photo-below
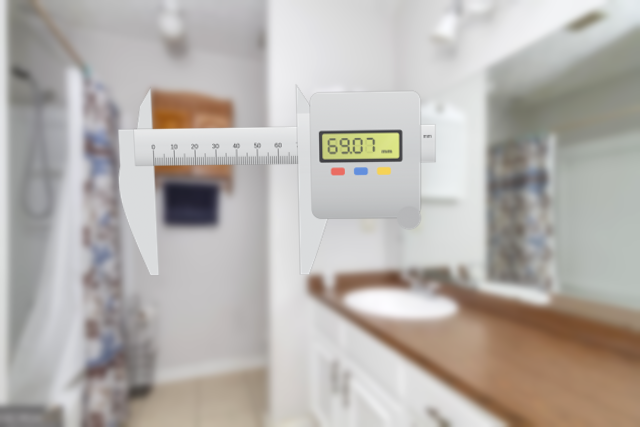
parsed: 69.07 mm
